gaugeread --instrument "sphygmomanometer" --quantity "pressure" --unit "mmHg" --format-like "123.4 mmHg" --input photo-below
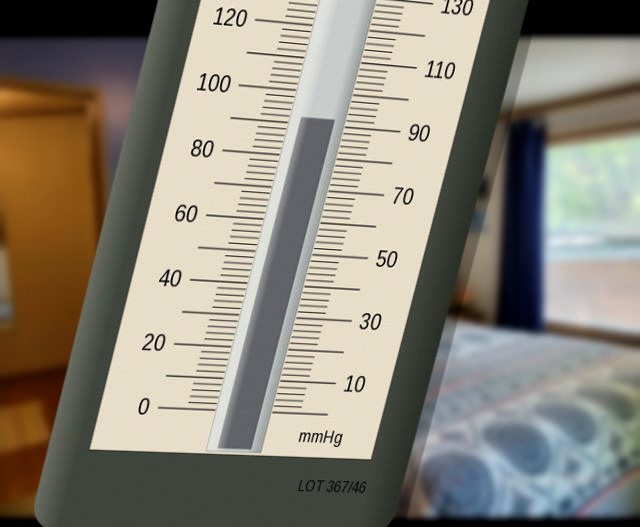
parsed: 92 mmHg
